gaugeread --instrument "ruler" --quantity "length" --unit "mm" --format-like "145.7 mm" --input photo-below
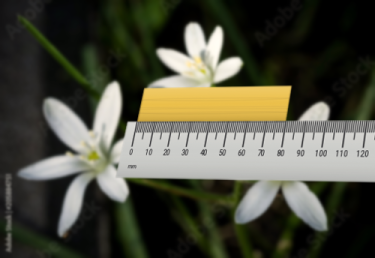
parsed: 80 mm
